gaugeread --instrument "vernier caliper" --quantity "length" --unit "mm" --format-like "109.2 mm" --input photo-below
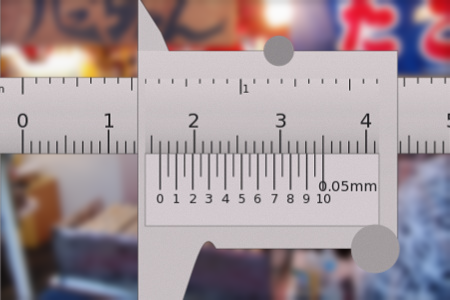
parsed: 16.0 mm
